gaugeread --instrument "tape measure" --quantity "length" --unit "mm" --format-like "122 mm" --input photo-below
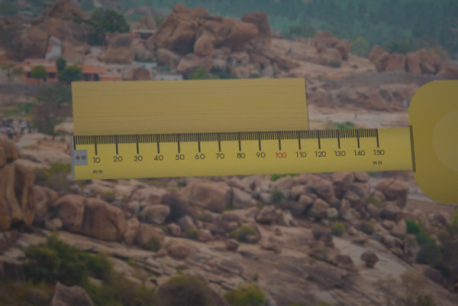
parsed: 115 mm
